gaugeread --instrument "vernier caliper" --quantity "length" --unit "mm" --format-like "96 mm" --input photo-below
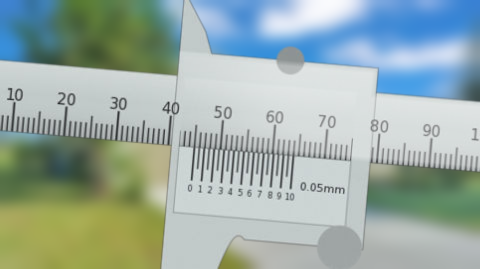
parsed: 45.0 mm
